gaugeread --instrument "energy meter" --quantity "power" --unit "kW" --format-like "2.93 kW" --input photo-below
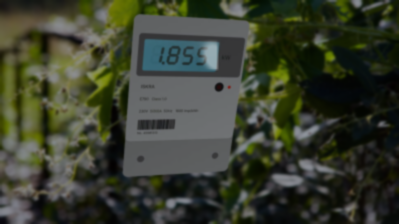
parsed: 1.855 kW
